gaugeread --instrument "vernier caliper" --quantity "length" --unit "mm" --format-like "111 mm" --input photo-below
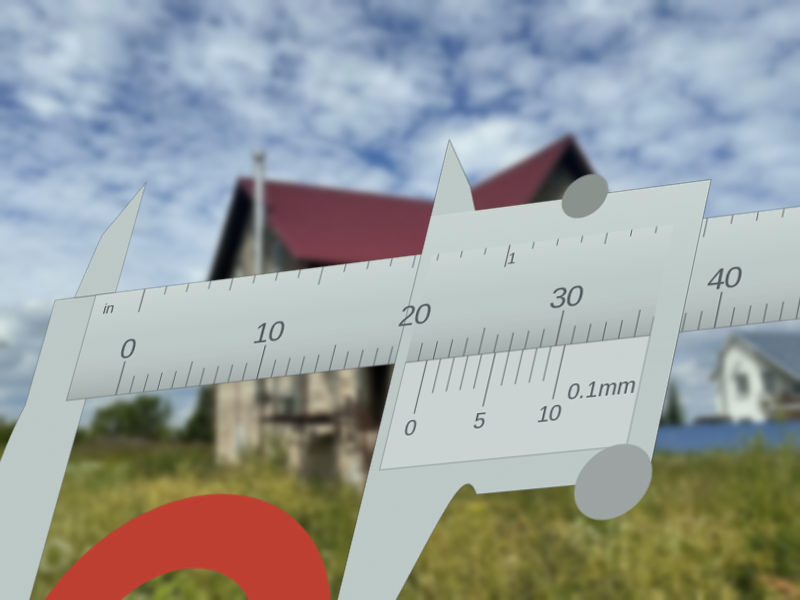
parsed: 21.6 mm
